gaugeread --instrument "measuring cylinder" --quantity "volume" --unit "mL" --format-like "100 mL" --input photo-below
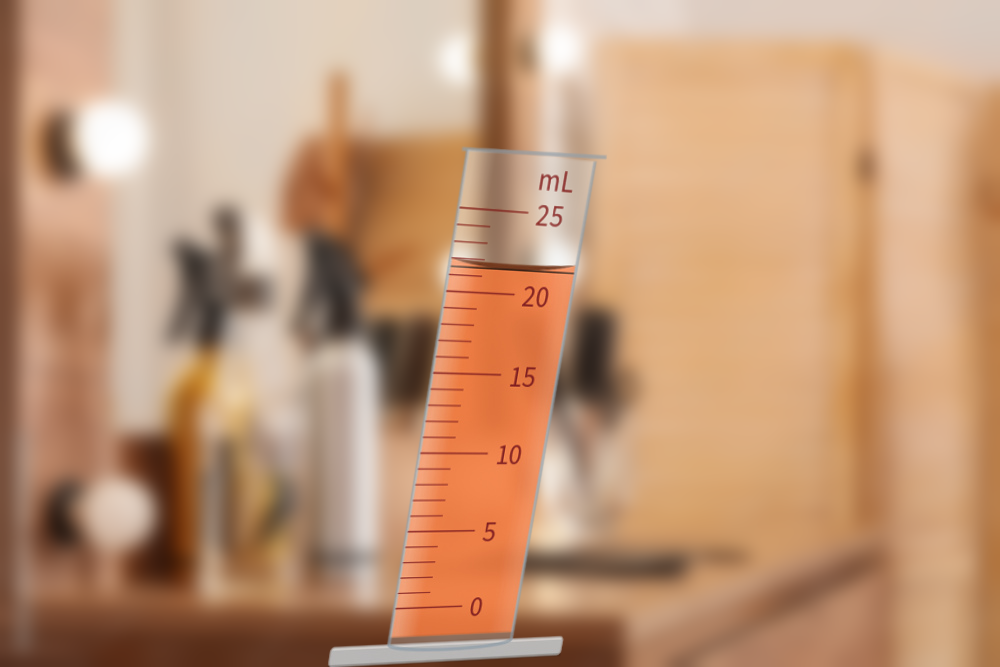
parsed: 21.5 mL
